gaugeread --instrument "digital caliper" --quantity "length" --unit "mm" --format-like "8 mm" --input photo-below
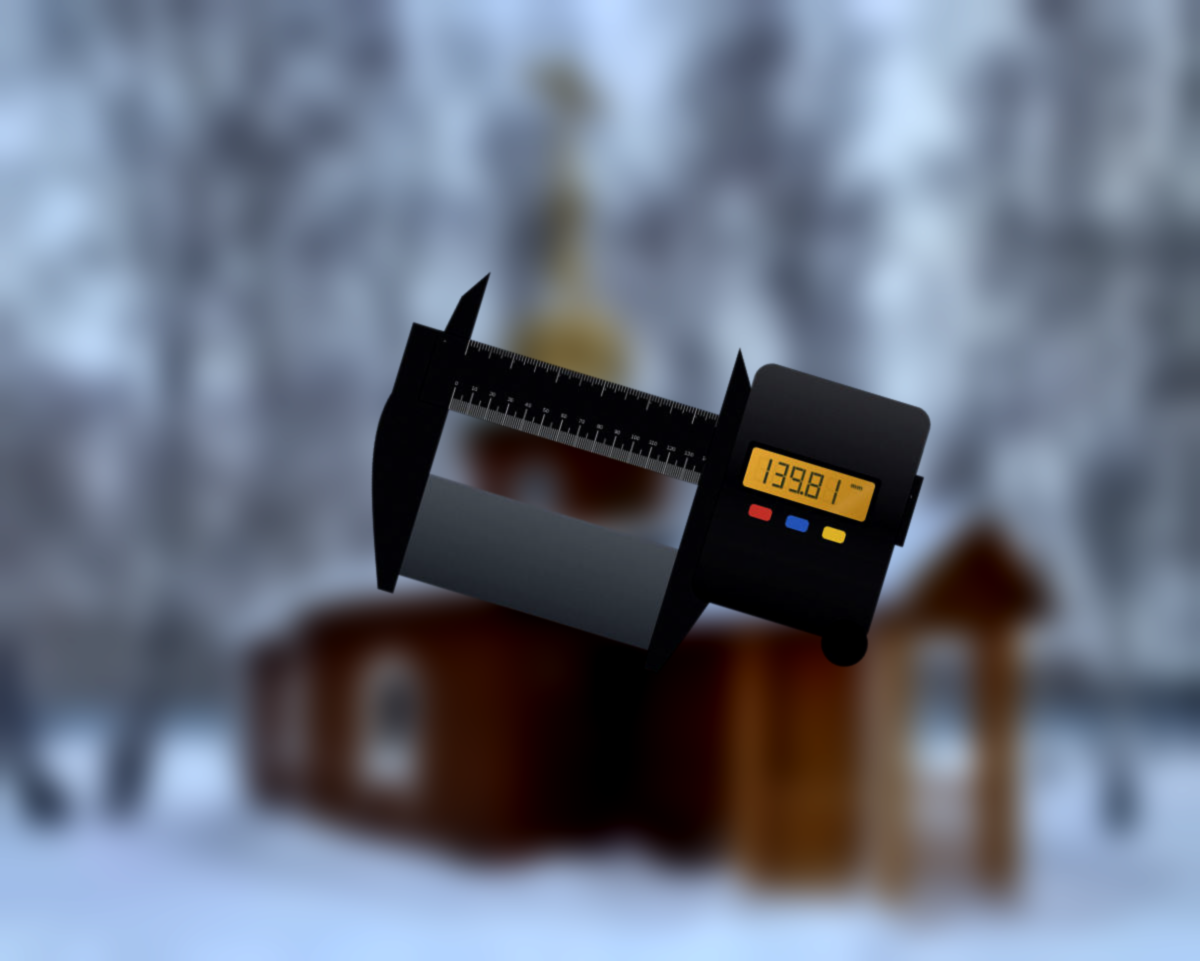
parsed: 139.81 mm
